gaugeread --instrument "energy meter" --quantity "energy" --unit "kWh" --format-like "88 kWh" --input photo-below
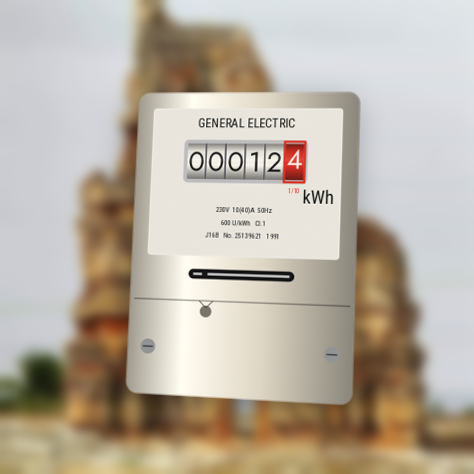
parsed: 12.4 kWh
